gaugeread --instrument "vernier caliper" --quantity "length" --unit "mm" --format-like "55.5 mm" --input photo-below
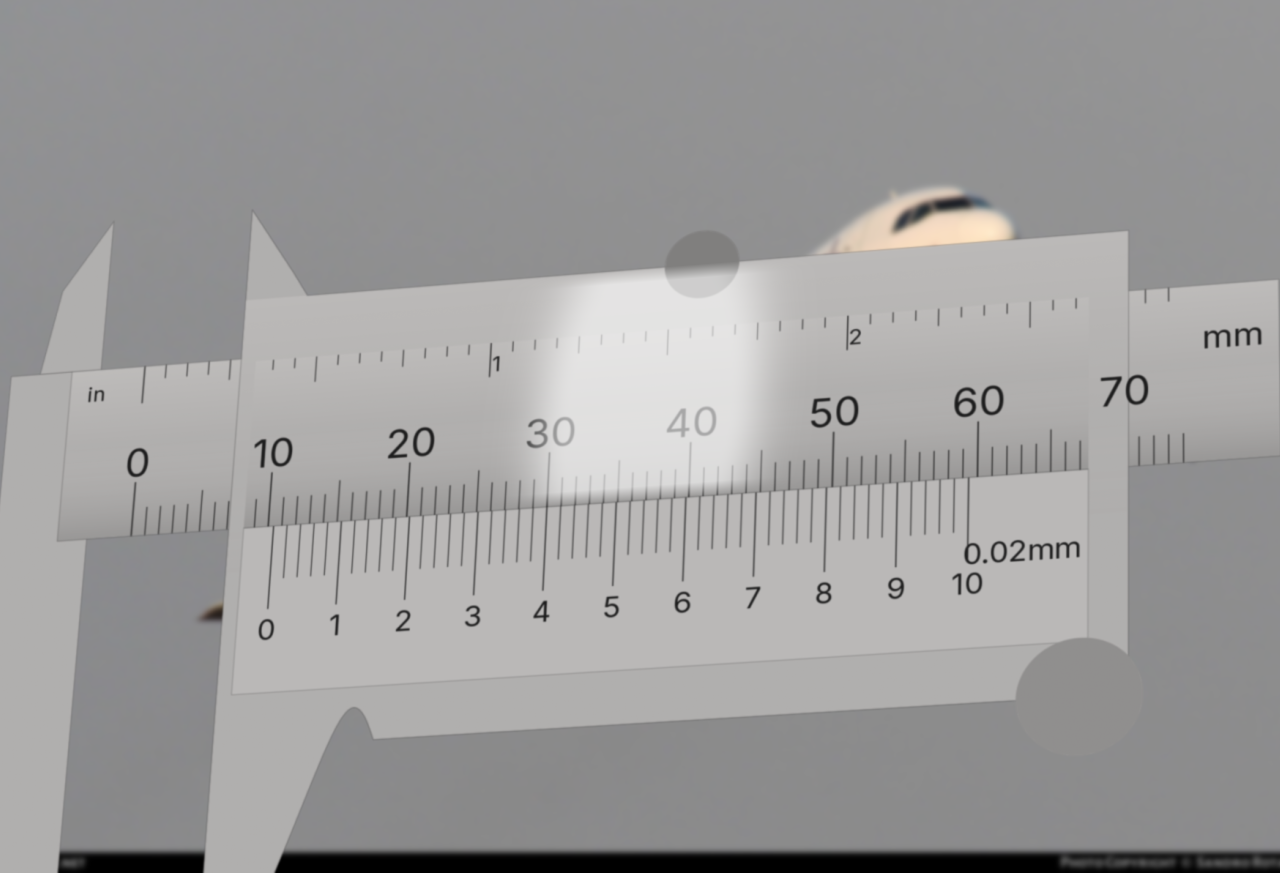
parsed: 10.4 mm
